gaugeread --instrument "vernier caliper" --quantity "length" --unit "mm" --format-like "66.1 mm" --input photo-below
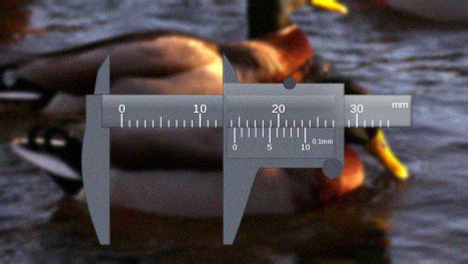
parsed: 14.4 mm
